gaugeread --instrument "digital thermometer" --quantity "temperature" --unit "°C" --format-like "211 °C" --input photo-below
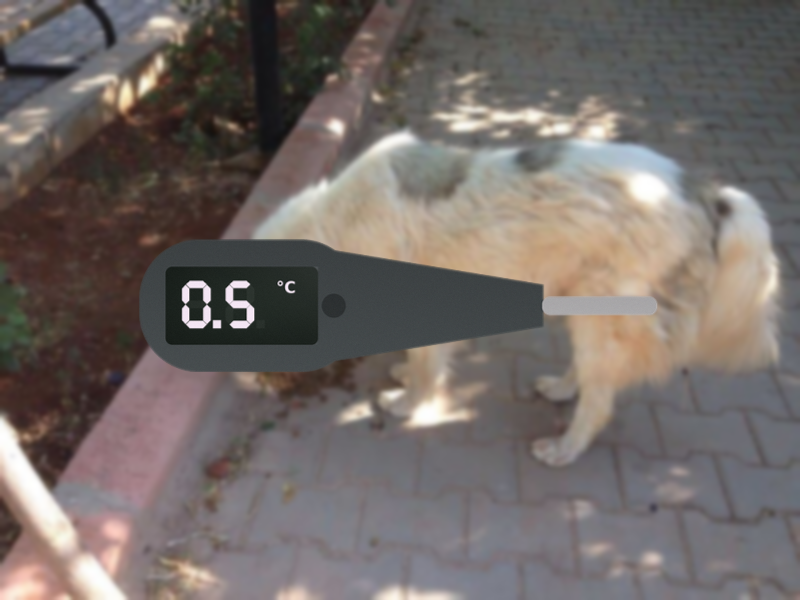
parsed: 0.5 °C
